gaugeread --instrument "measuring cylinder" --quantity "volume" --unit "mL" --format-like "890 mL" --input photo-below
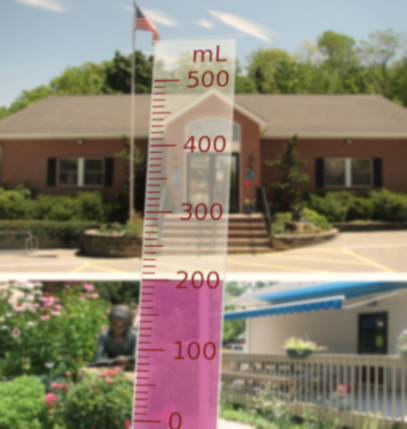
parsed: 200 mL
